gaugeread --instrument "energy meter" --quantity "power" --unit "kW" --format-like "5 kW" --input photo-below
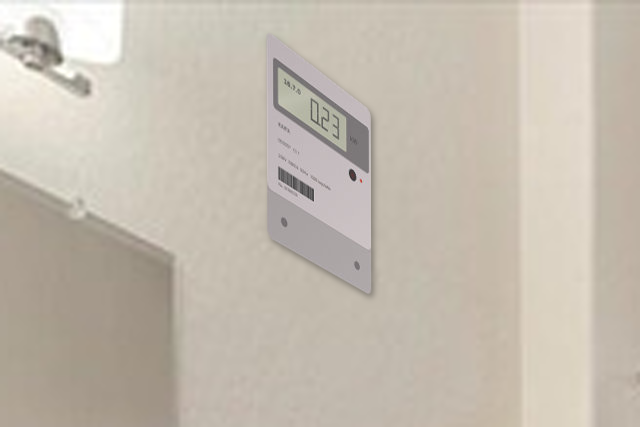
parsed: 0.23 kW
